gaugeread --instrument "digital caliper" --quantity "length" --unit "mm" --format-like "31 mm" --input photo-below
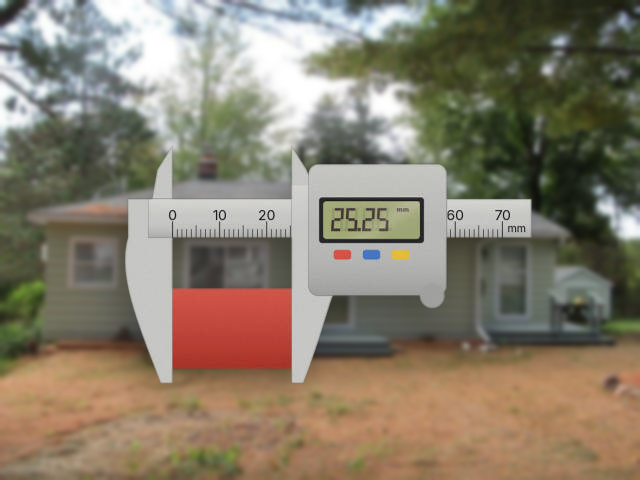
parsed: 25.25 mm
